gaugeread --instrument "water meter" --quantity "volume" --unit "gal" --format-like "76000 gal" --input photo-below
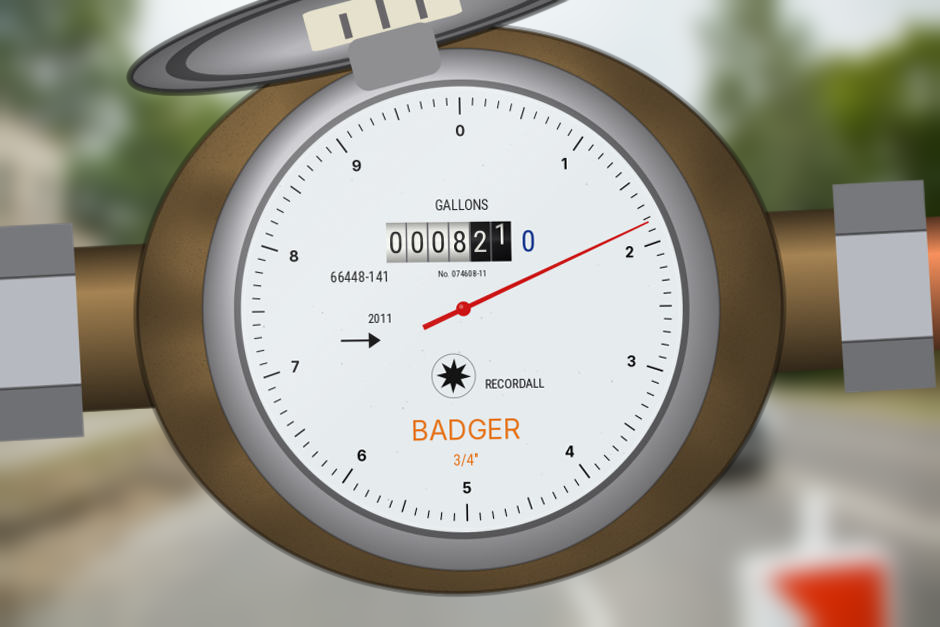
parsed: 8211.8 gal
